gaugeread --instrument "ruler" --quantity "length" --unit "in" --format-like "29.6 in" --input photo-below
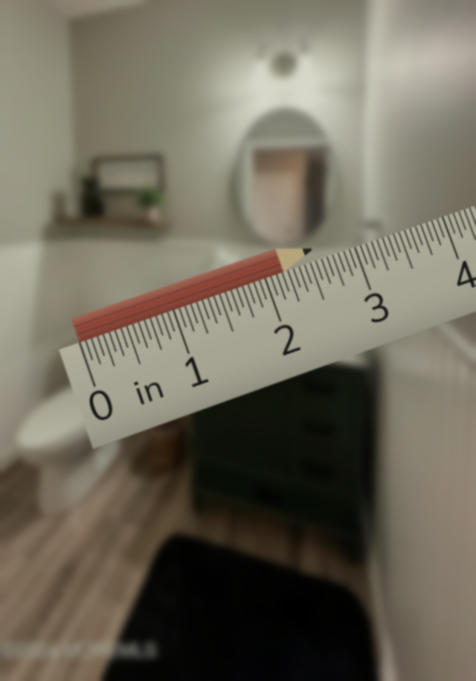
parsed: 2.5625 in
